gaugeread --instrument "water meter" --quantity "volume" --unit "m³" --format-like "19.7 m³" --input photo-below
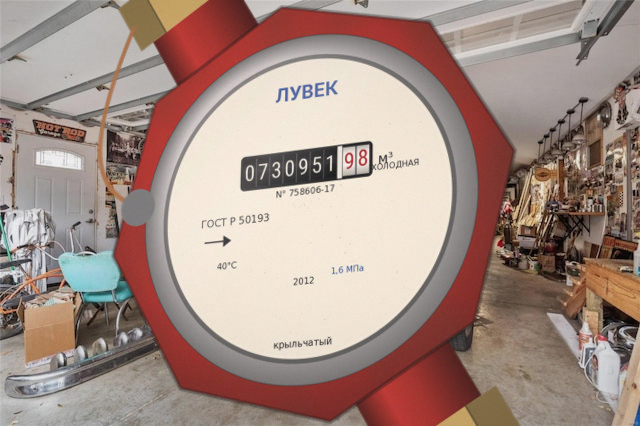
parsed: 730951.98 m³
